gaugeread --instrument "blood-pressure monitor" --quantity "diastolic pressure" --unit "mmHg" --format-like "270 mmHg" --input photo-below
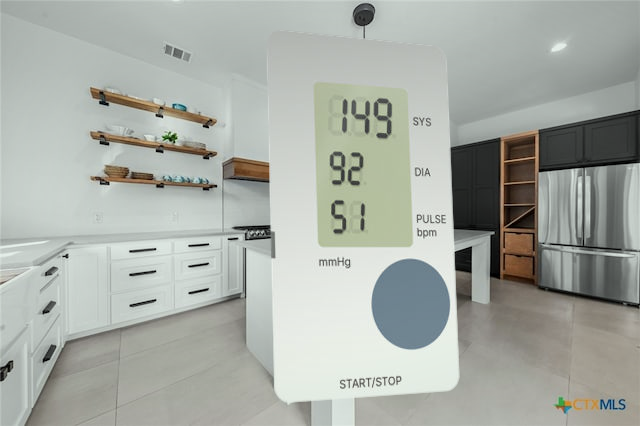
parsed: 92 mmHg
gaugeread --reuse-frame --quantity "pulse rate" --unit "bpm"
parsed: 51 bpm
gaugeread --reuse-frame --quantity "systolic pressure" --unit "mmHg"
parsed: 149 mmHg
